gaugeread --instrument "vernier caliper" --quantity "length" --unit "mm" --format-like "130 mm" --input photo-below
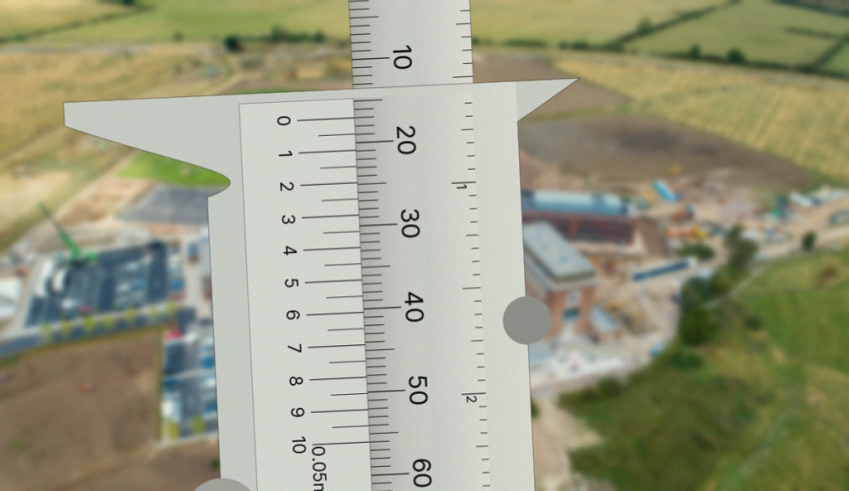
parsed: 17.0 mm
